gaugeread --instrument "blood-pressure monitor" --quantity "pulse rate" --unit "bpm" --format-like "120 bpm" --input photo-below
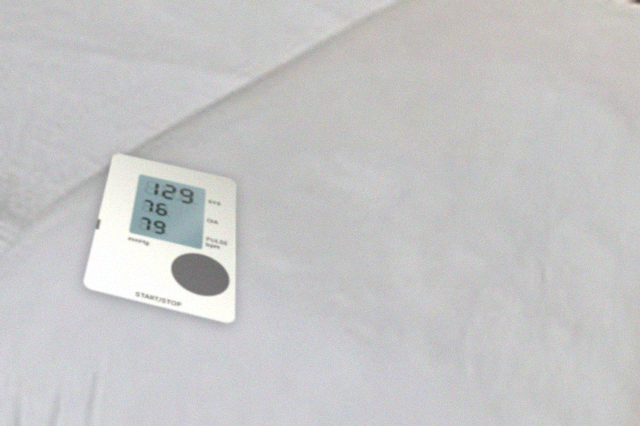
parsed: 79 bpm
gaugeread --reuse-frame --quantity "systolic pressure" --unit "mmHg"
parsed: 129 mmHg
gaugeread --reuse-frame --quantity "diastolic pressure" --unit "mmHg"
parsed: 76 mmHg
